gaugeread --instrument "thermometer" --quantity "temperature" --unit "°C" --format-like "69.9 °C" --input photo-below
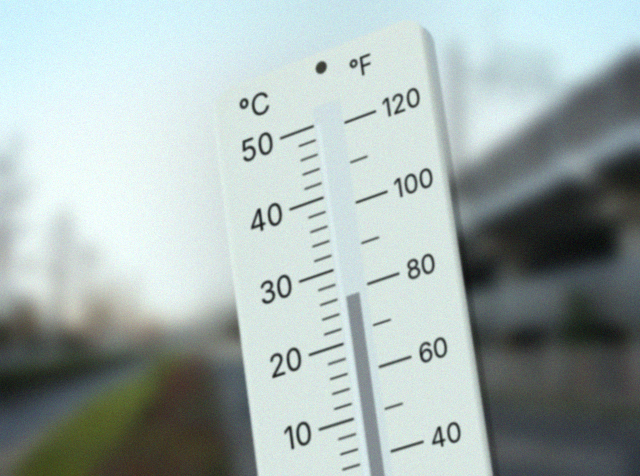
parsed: 26 °C
